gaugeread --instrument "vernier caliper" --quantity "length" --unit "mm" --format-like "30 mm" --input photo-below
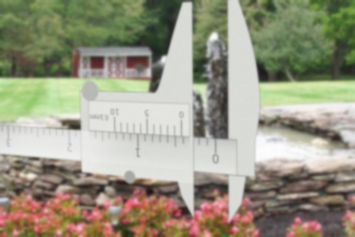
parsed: 4.2 mm
